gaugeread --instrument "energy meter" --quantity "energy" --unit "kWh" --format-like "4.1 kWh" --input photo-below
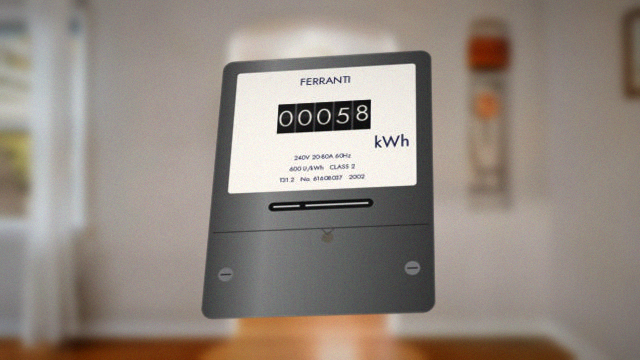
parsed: 58 kWh
